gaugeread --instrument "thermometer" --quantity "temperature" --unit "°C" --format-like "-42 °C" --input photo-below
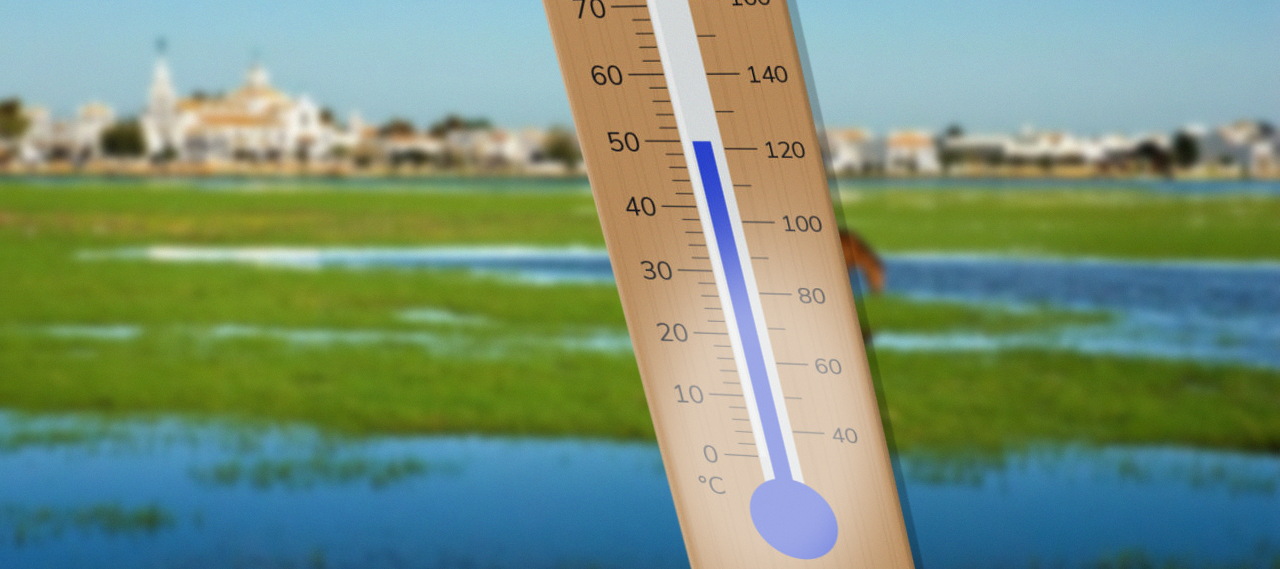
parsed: 50 °C
